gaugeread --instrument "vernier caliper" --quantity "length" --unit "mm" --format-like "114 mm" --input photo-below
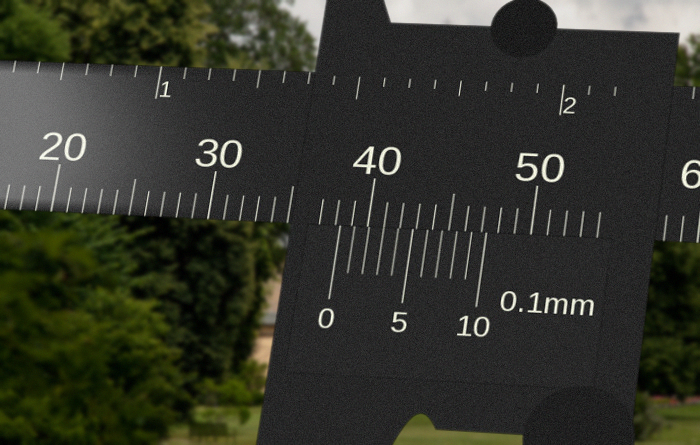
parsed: 38.3 mm
